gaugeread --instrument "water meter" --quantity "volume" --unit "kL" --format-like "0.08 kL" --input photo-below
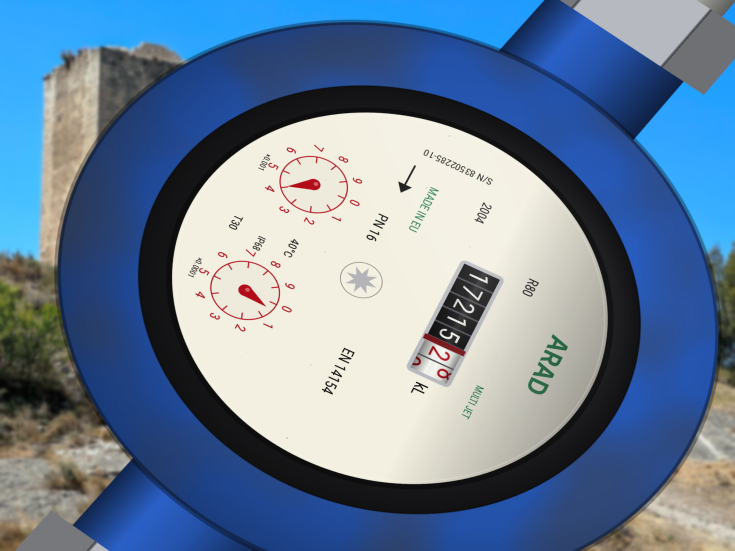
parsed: 17215.2840 kL
